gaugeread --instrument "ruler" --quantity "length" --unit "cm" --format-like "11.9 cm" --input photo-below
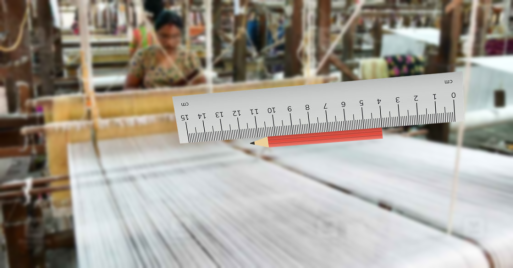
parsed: 7.5 cm
